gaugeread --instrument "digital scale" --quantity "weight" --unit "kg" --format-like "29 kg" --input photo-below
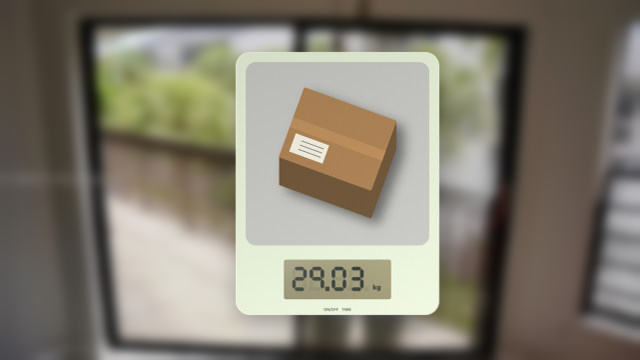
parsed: 29.03 kg
